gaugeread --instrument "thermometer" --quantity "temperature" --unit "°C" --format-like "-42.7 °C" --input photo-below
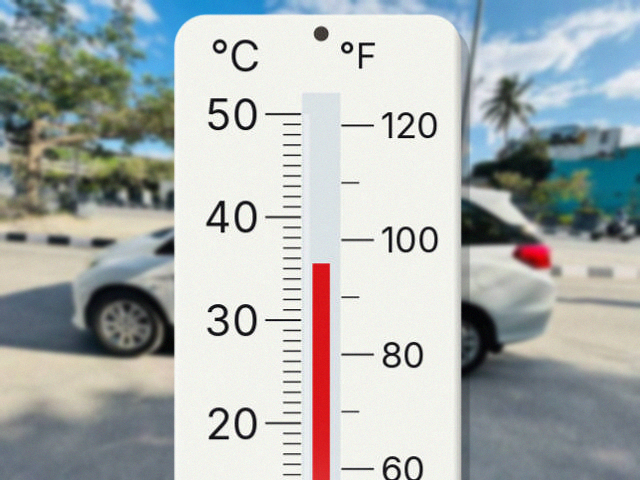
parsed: 35.5 °C
